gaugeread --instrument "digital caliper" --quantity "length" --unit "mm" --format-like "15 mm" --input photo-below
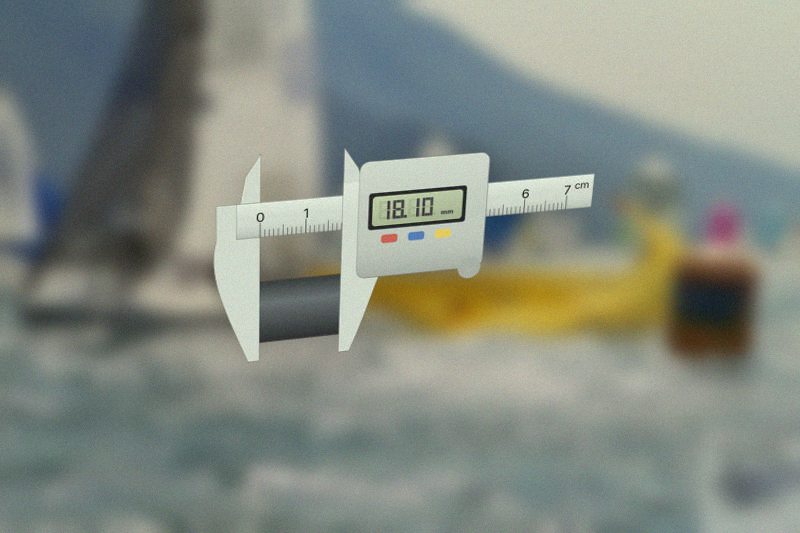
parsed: 18.10 mm
